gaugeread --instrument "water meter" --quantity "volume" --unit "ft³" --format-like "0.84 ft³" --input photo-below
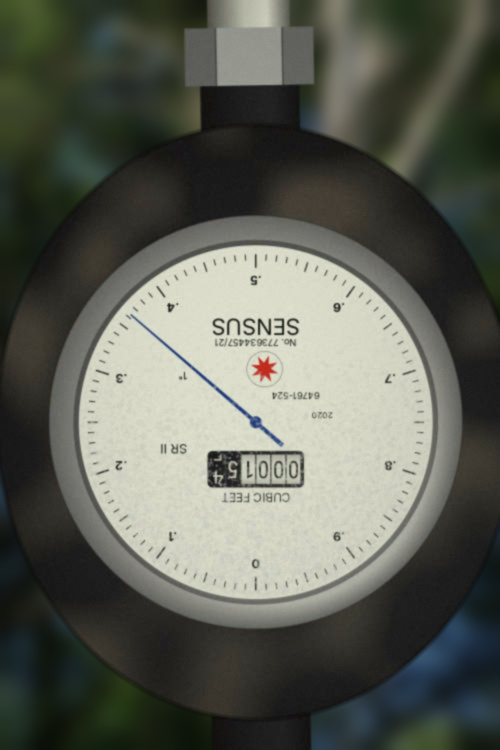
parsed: 154.36 ft³
